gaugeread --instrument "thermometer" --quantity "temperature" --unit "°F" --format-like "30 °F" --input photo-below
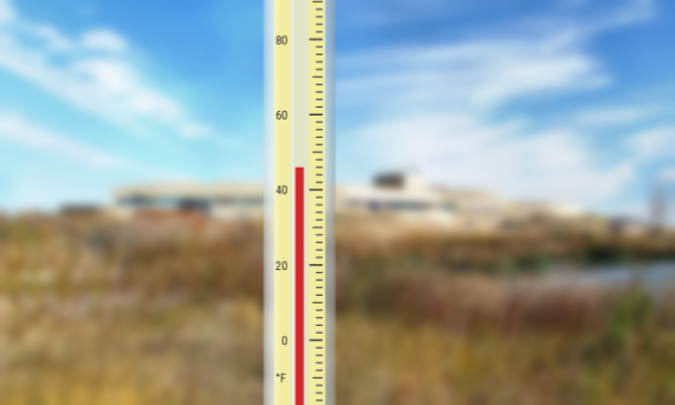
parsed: 46 °F
